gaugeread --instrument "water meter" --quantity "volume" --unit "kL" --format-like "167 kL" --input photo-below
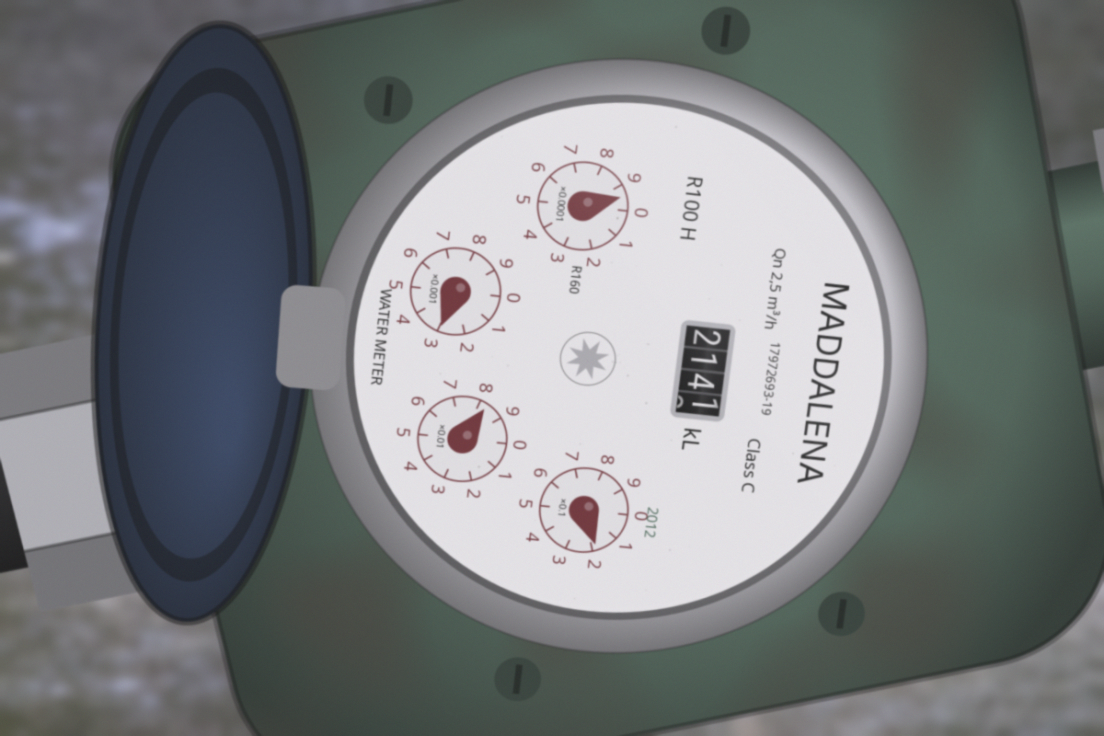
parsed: 2141.1829 kL
